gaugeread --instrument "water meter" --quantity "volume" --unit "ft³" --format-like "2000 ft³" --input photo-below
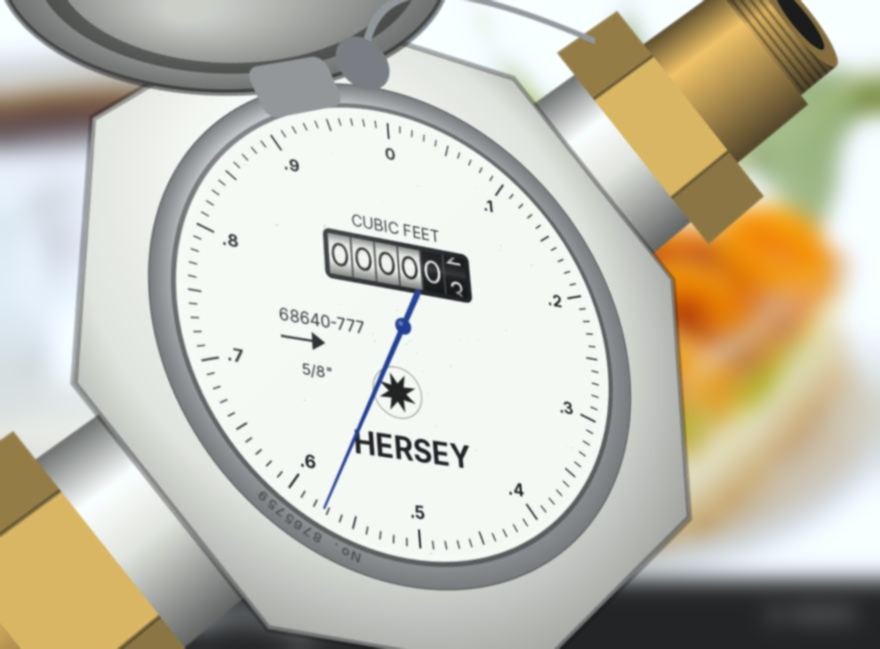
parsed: 2.57 ft³
